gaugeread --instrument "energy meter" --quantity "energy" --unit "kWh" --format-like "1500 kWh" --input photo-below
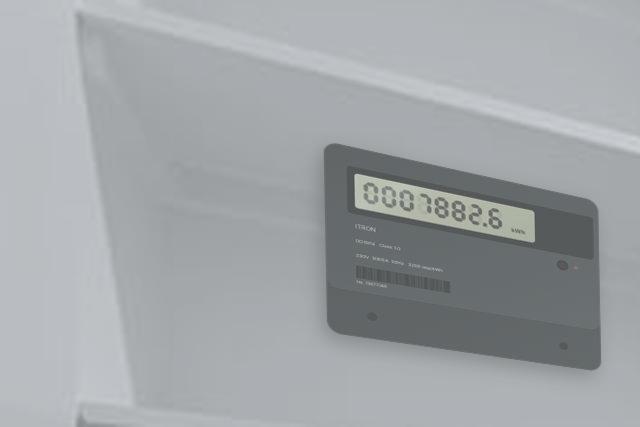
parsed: 7882.6 kWh
